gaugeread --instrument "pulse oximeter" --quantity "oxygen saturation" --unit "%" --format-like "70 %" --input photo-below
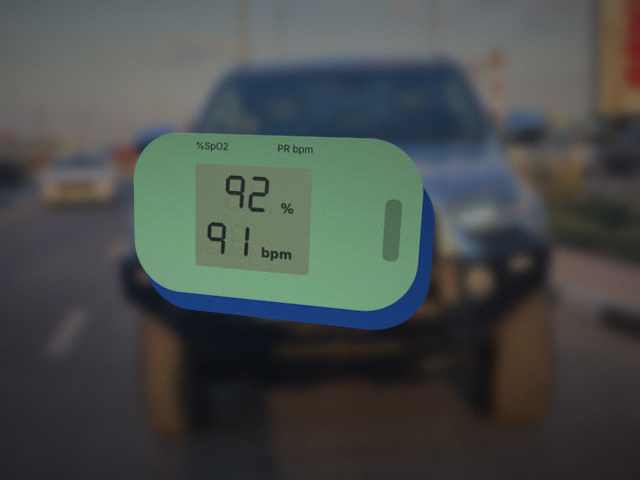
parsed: 92 %
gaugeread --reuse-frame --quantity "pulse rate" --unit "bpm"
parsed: 91 bpm
